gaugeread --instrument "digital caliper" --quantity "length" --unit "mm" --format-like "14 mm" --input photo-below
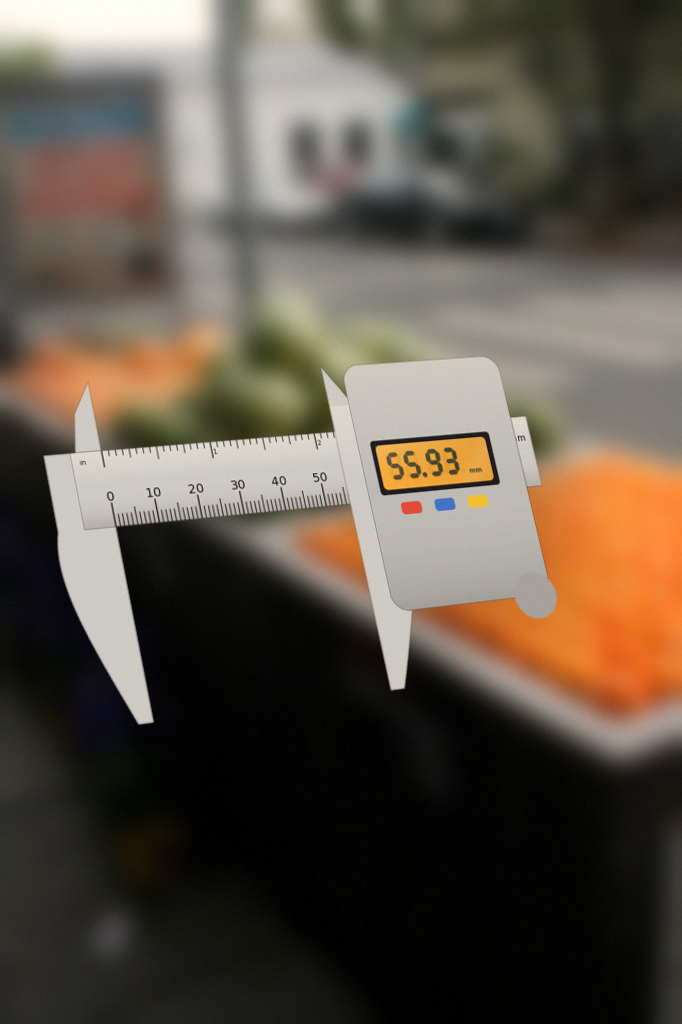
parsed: 55.93 mm
